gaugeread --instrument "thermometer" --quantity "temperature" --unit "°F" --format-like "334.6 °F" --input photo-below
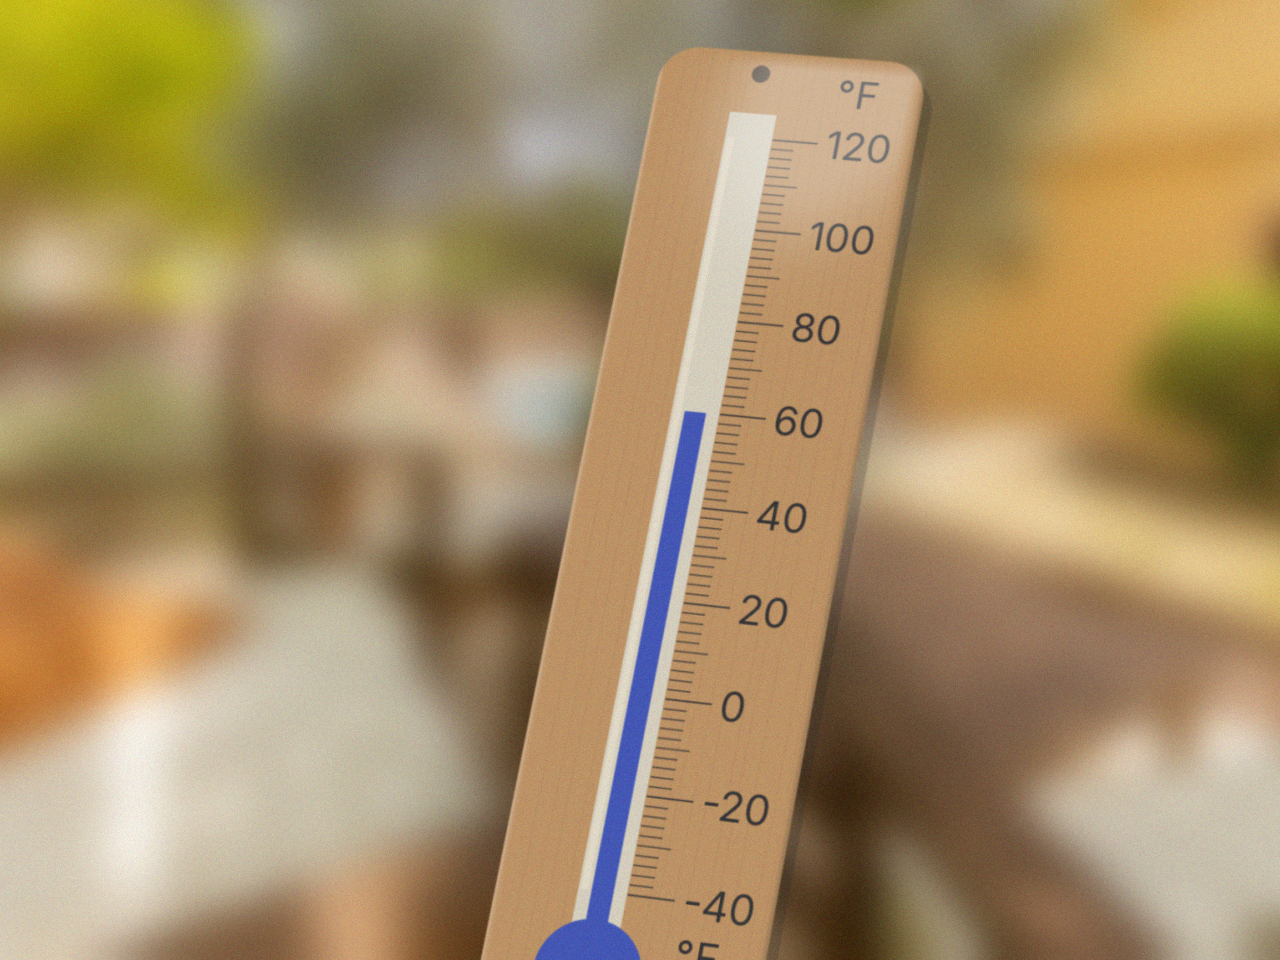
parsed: 60 °F
